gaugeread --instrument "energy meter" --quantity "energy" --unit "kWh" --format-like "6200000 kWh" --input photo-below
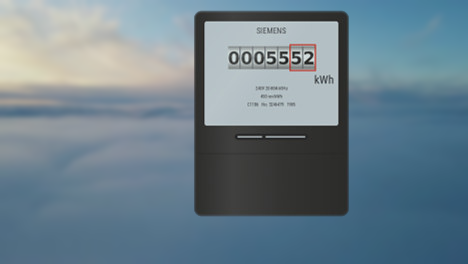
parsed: 55.52 kWh
